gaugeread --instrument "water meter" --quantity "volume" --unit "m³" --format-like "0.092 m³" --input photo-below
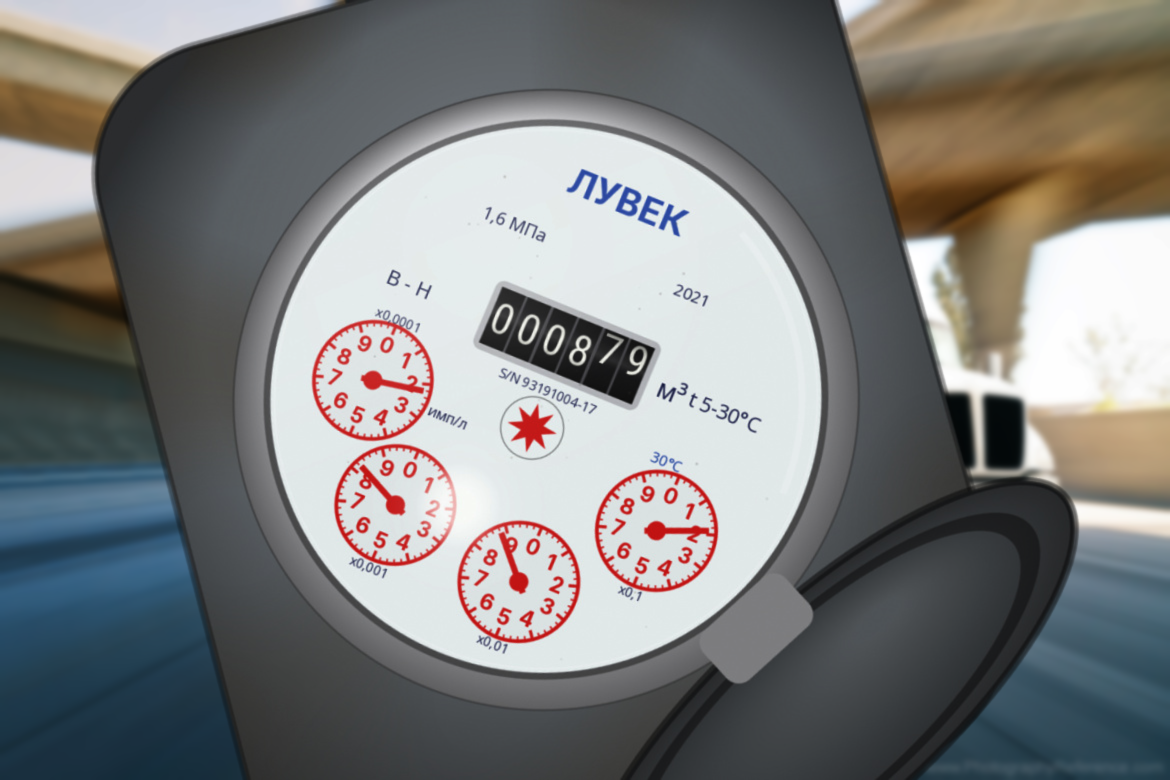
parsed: 879.1882 m³
